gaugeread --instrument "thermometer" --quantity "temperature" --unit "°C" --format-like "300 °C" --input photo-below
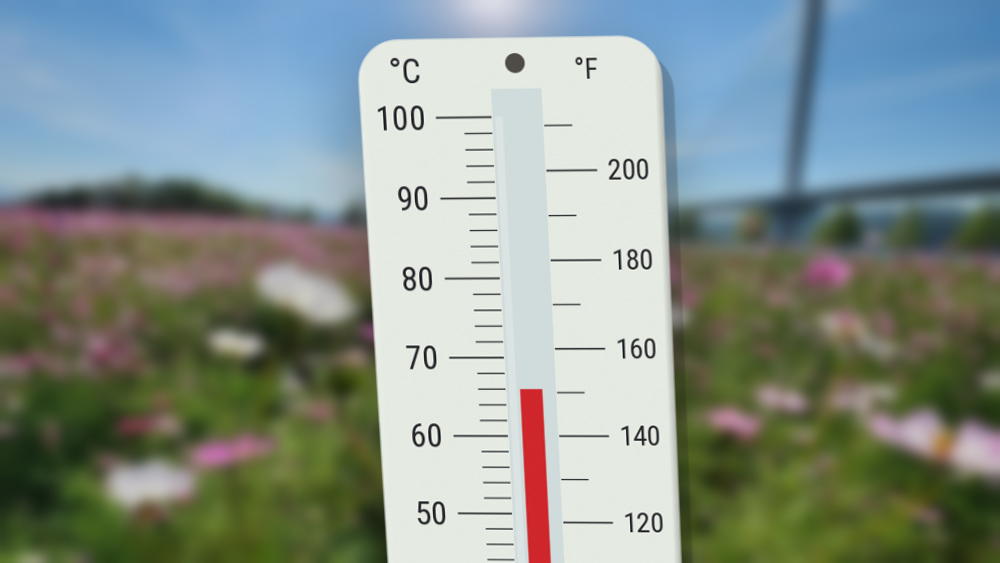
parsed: 66 °C
